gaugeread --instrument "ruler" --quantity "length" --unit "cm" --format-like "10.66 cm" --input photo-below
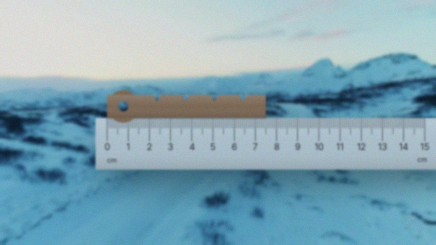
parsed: 7.5 cm
